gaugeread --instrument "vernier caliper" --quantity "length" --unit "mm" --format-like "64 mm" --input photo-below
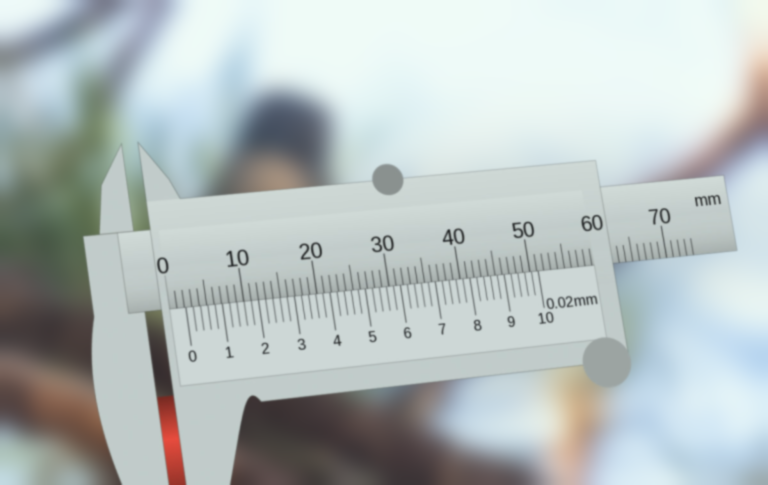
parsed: 2.2 mm
